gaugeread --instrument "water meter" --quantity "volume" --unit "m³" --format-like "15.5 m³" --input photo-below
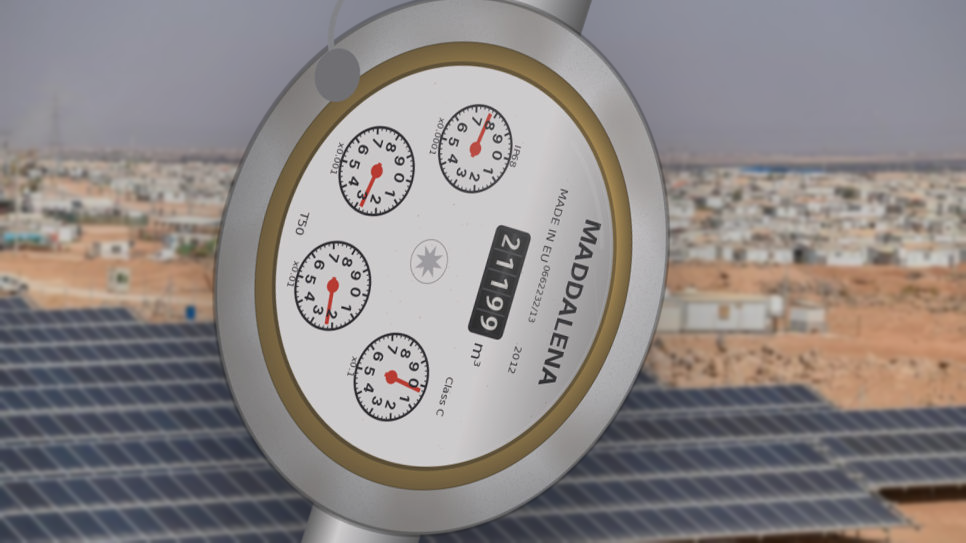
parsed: 21199.0227 m³
